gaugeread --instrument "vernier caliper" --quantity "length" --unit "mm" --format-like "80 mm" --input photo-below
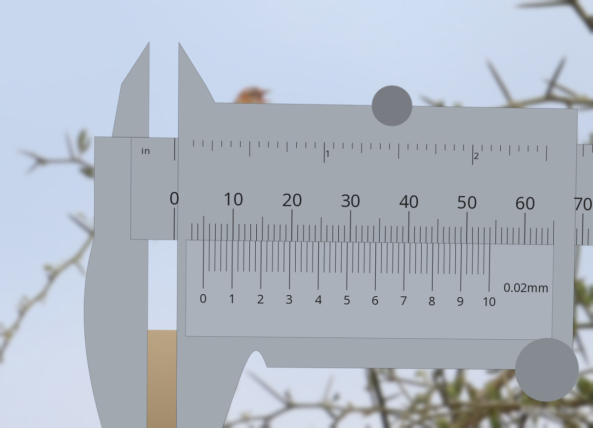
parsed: 5.0 mm
